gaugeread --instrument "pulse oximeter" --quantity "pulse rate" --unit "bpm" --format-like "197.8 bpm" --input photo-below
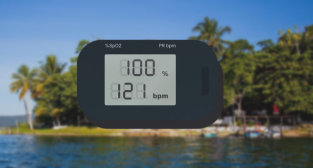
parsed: 121 bpm
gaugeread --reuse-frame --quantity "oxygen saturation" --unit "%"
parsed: 100 %
